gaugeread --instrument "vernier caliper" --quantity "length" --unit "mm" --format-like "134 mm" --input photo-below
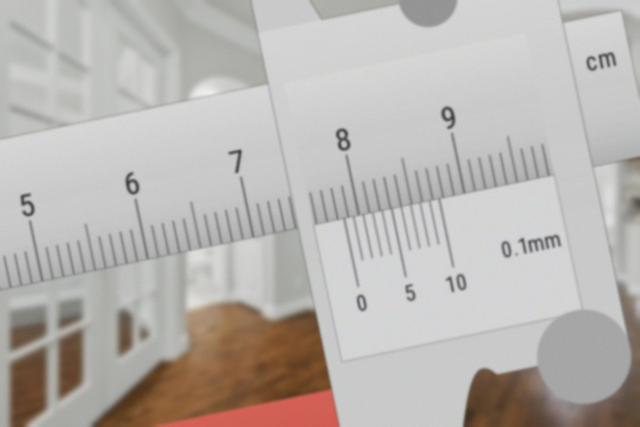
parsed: 78.6 mm
